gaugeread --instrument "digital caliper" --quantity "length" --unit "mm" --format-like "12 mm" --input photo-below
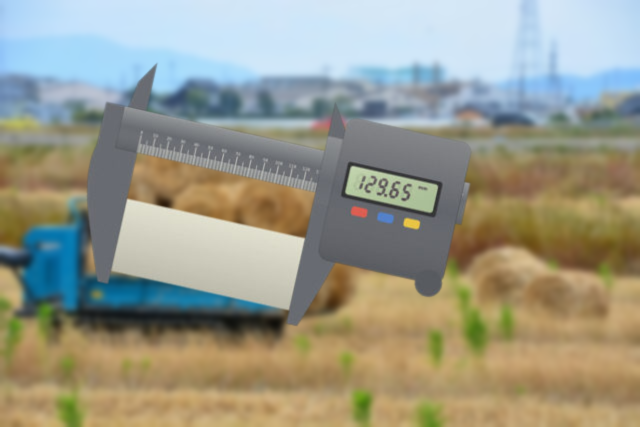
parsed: 129.65 mm
